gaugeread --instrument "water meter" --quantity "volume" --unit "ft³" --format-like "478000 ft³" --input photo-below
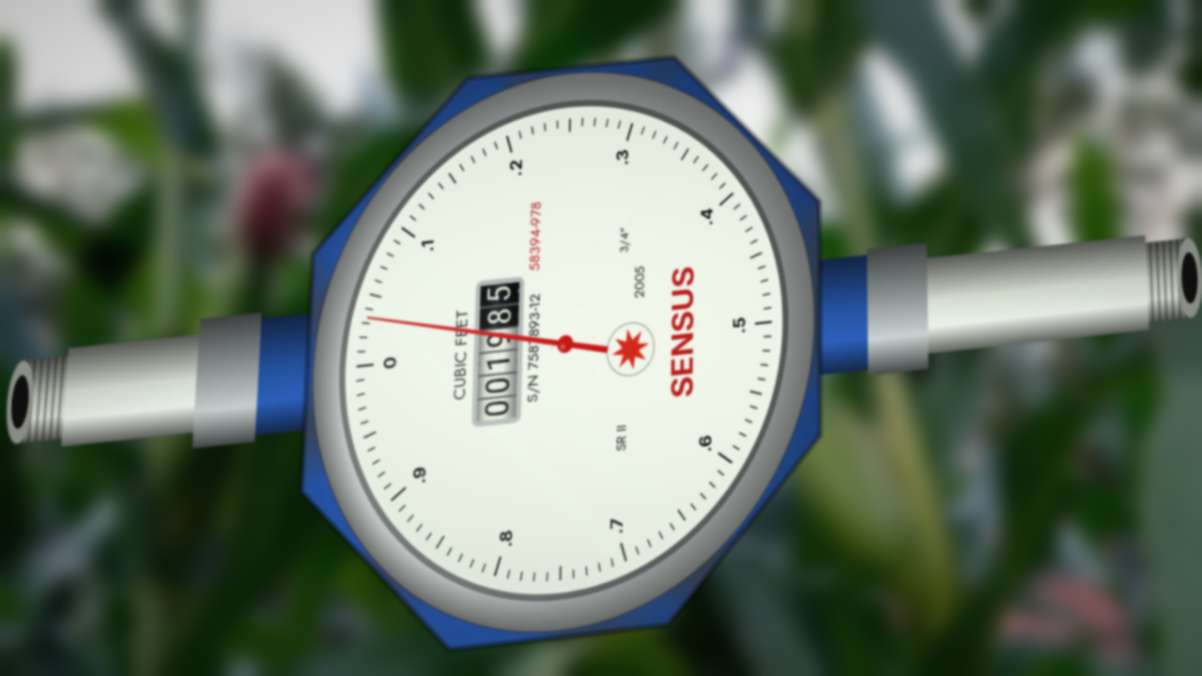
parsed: 1985.03 ft³
